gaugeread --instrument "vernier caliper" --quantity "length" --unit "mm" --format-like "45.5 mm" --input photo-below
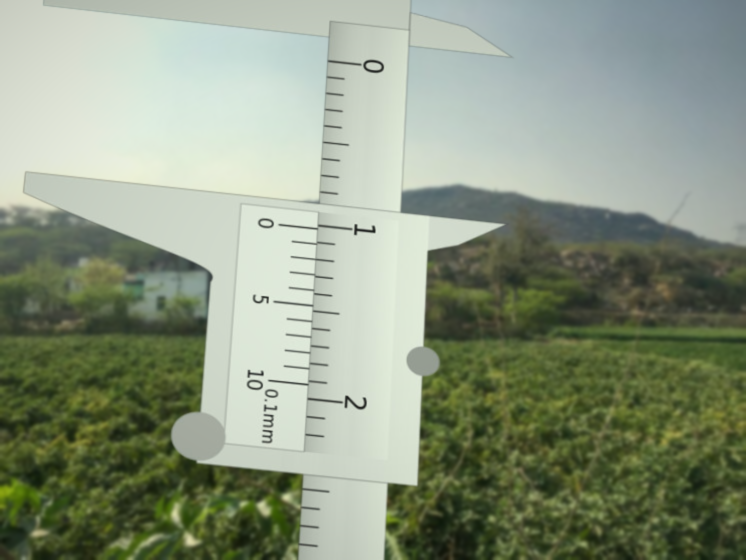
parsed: 10.2 mm
